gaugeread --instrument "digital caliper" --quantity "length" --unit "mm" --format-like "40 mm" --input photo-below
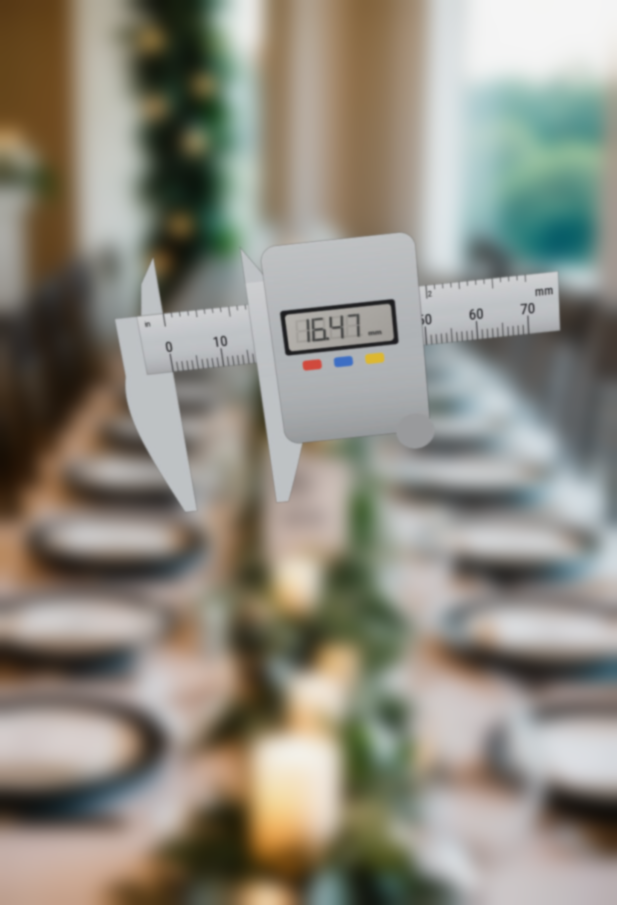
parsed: 16.47 mm
